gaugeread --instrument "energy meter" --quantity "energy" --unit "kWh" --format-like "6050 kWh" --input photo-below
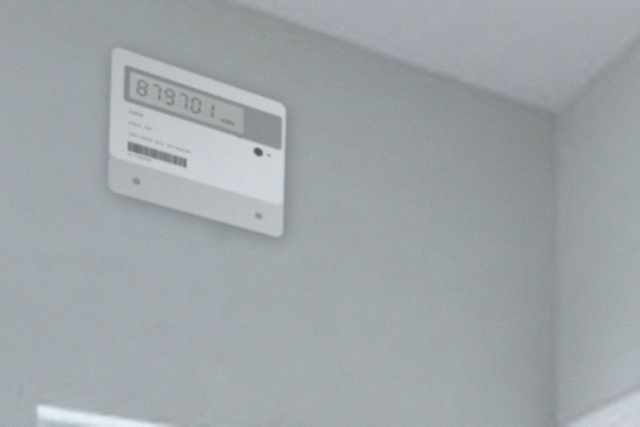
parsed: 879701 kWh
